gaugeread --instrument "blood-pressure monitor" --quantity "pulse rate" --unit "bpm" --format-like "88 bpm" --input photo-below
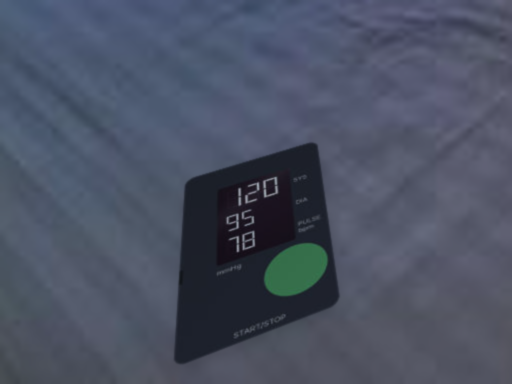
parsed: 78 bpm
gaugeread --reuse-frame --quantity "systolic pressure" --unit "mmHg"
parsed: 120 mmHg
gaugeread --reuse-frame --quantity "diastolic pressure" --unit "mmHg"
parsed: 95 mmHg
